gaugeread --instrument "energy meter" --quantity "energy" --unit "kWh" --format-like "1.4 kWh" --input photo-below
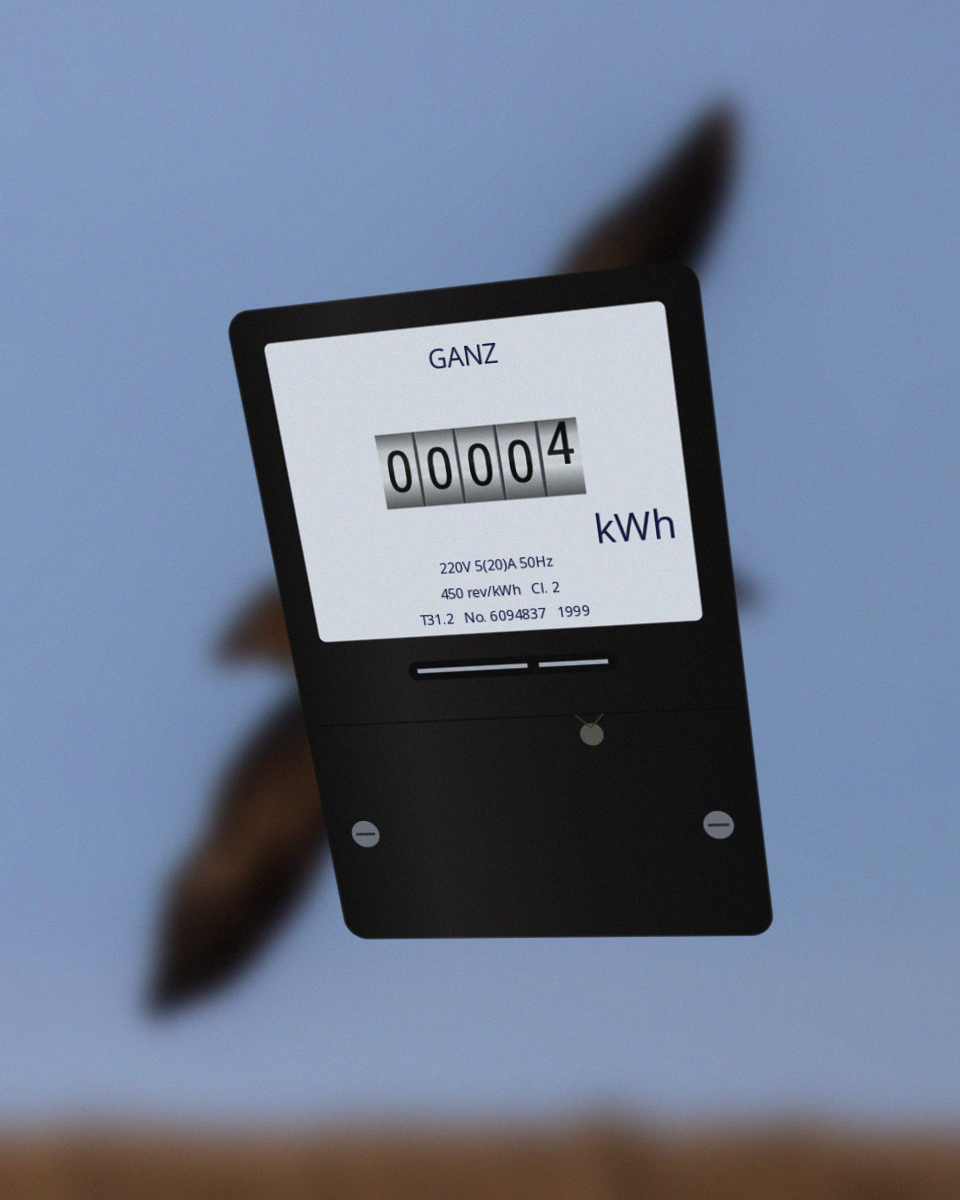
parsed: 4 kWh
